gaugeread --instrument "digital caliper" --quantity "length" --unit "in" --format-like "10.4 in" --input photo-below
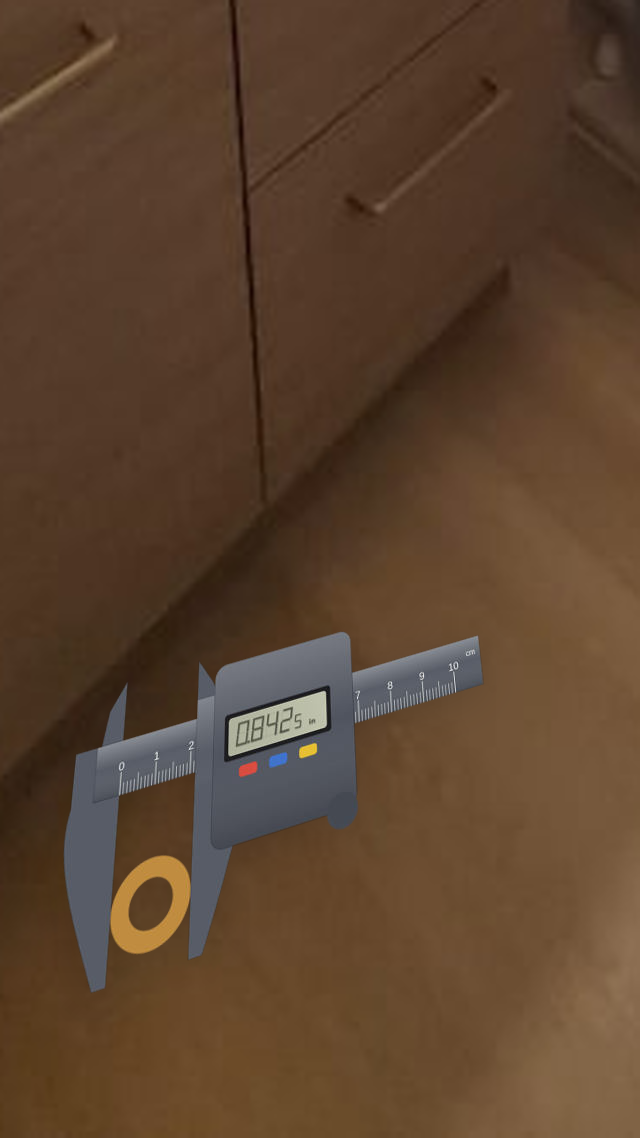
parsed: 0.8425 in
